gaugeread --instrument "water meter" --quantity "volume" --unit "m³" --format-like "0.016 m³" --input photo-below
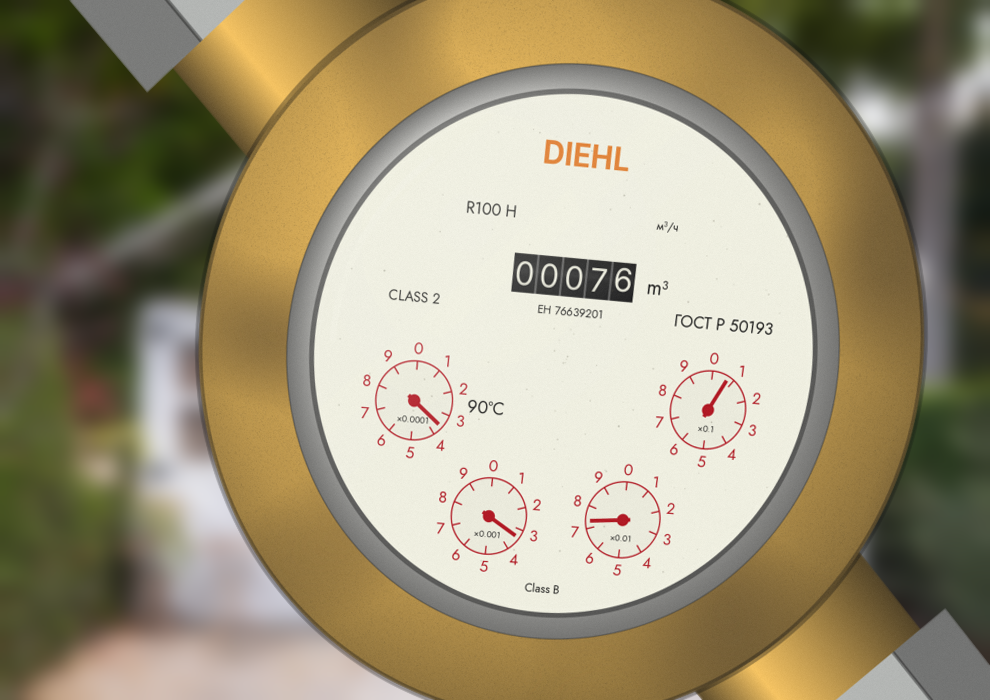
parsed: 76.0733 m³
